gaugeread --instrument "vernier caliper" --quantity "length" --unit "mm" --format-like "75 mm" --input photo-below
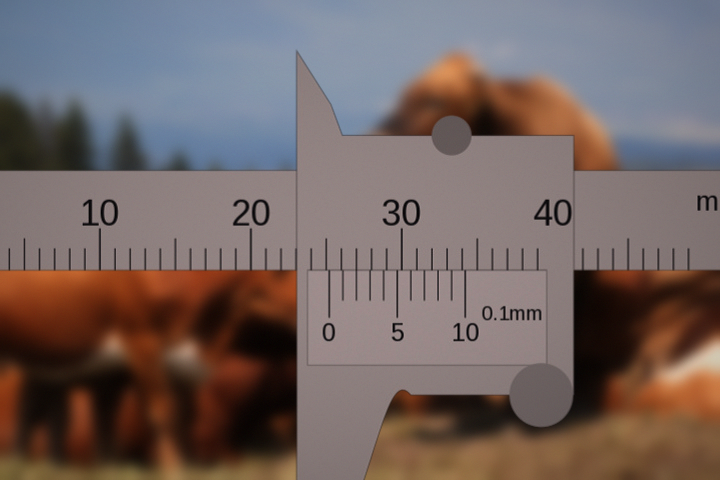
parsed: 25.2 mm
